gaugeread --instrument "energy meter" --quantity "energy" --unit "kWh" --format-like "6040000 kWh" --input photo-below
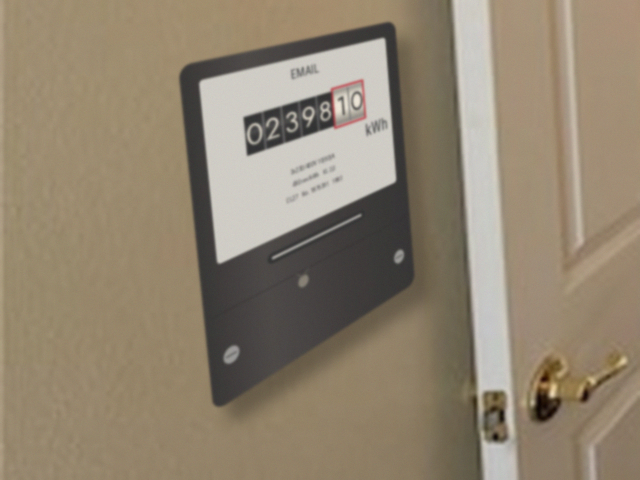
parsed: 2398.10 kWh
